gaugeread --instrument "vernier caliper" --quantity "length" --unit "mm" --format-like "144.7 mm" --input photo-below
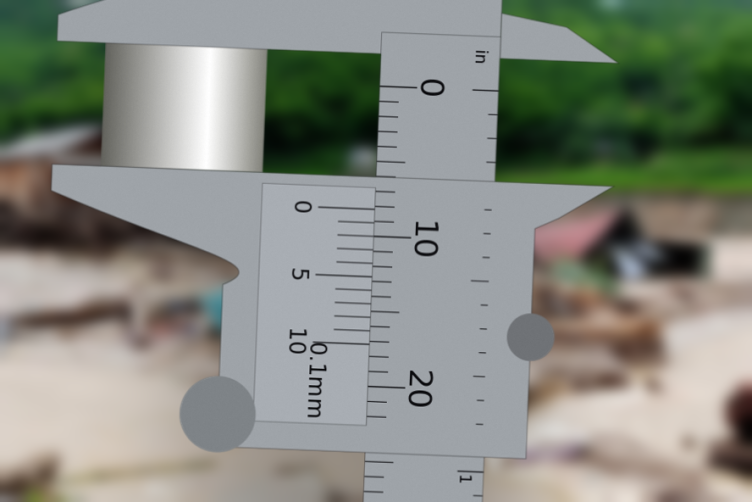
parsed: 8.2 mm
